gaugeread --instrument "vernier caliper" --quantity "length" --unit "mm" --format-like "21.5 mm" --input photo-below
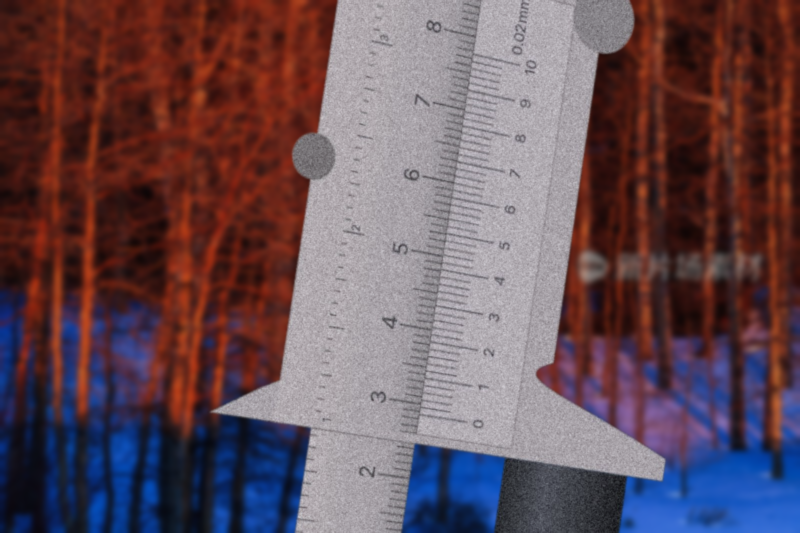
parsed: 28.6 mm
